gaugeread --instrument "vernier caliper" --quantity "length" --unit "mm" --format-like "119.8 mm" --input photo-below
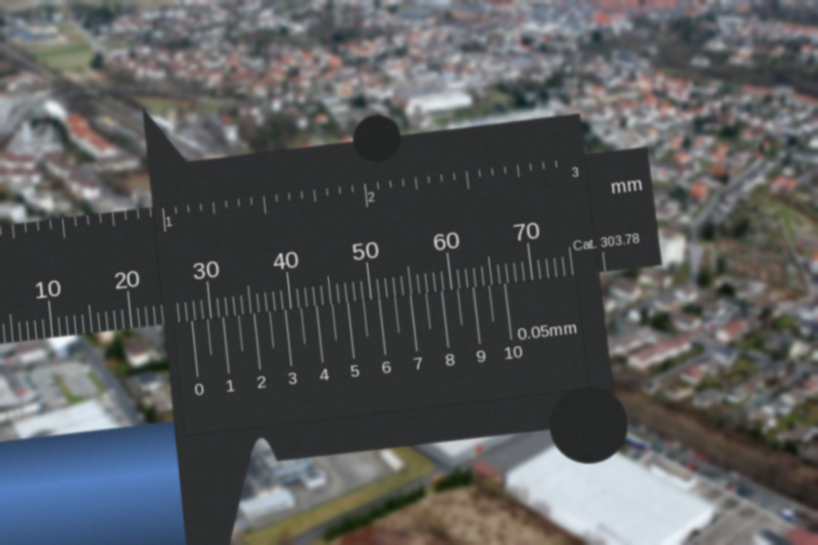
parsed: 27.6 mm
